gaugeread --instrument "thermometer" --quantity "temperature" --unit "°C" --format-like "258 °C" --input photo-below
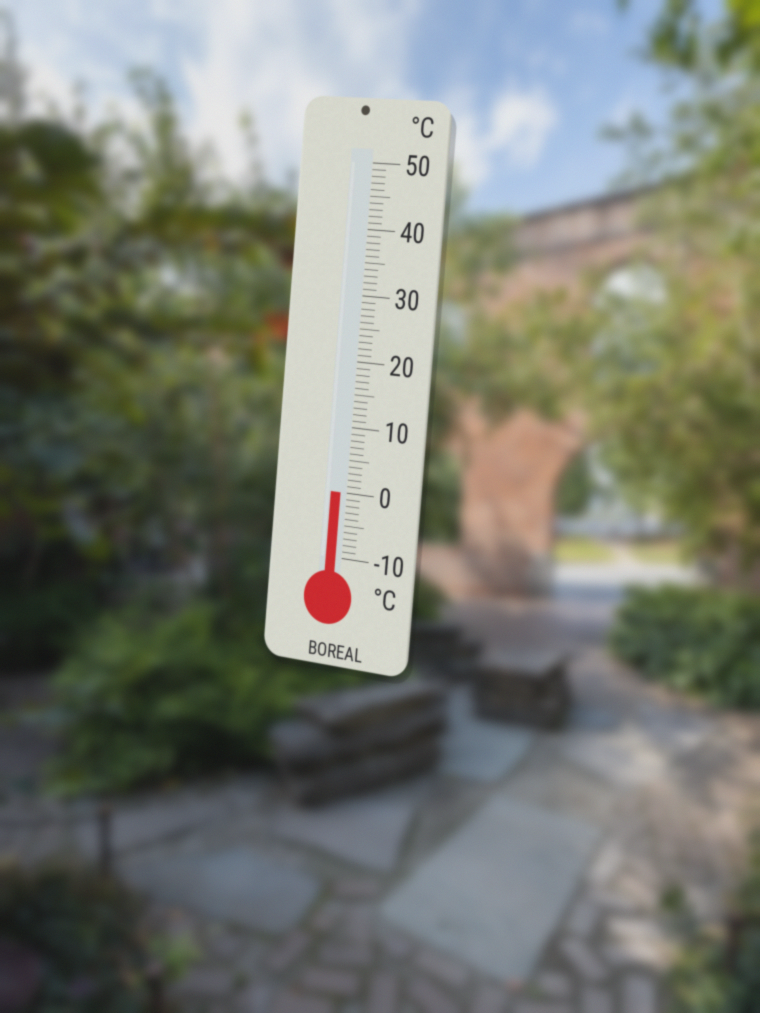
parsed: 0 °C
